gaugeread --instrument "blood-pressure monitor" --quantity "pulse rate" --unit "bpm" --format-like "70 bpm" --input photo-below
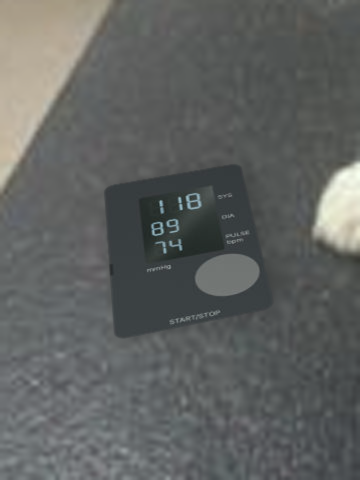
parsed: 74 bpm
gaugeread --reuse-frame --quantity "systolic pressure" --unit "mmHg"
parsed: 118 mmHg
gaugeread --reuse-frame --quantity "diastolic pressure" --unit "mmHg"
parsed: 89 mmHg
